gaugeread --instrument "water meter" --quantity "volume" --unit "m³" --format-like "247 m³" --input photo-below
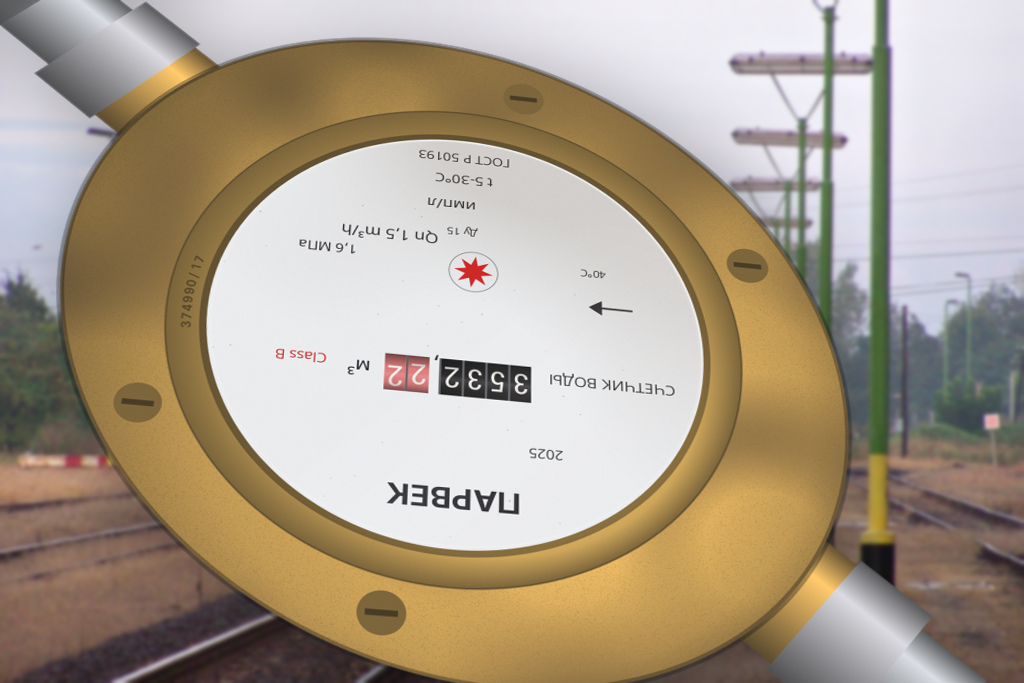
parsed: 3532.22 m³
